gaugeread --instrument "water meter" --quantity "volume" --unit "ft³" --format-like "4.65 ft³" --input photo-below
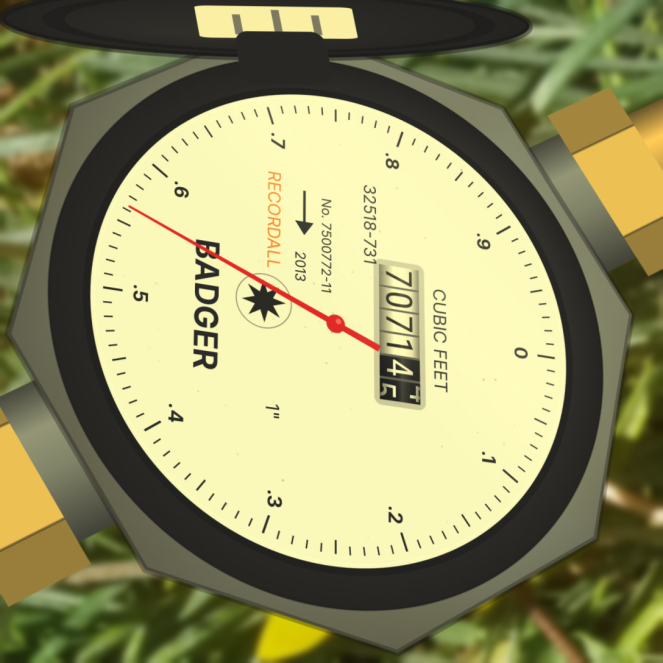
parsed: 707144.56 ft³
